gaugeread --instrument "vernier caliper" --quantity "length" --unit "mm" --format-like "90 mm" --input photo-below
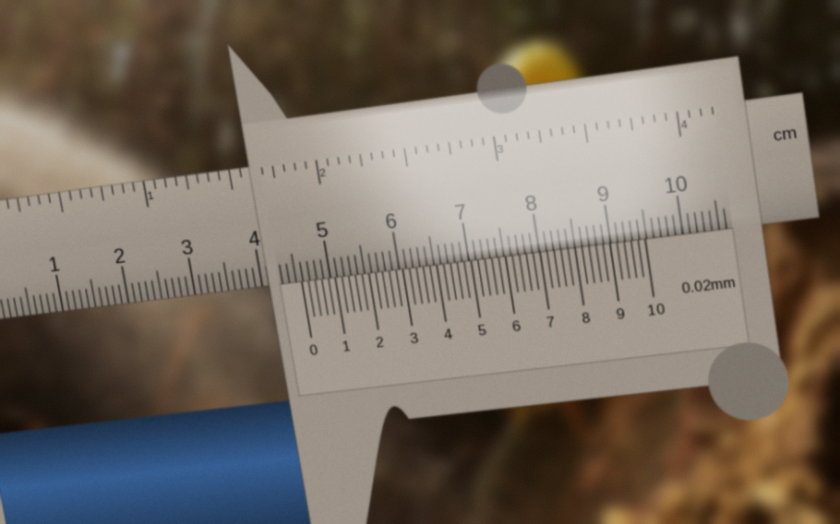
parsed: 45.8 mm
